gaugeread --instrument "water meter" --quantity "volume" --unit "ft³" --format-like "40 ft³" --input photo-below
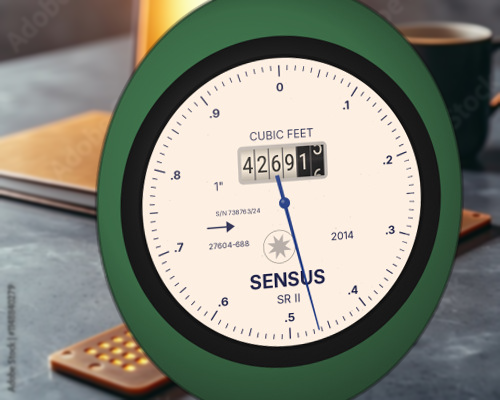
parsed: 426915.46 ft³
